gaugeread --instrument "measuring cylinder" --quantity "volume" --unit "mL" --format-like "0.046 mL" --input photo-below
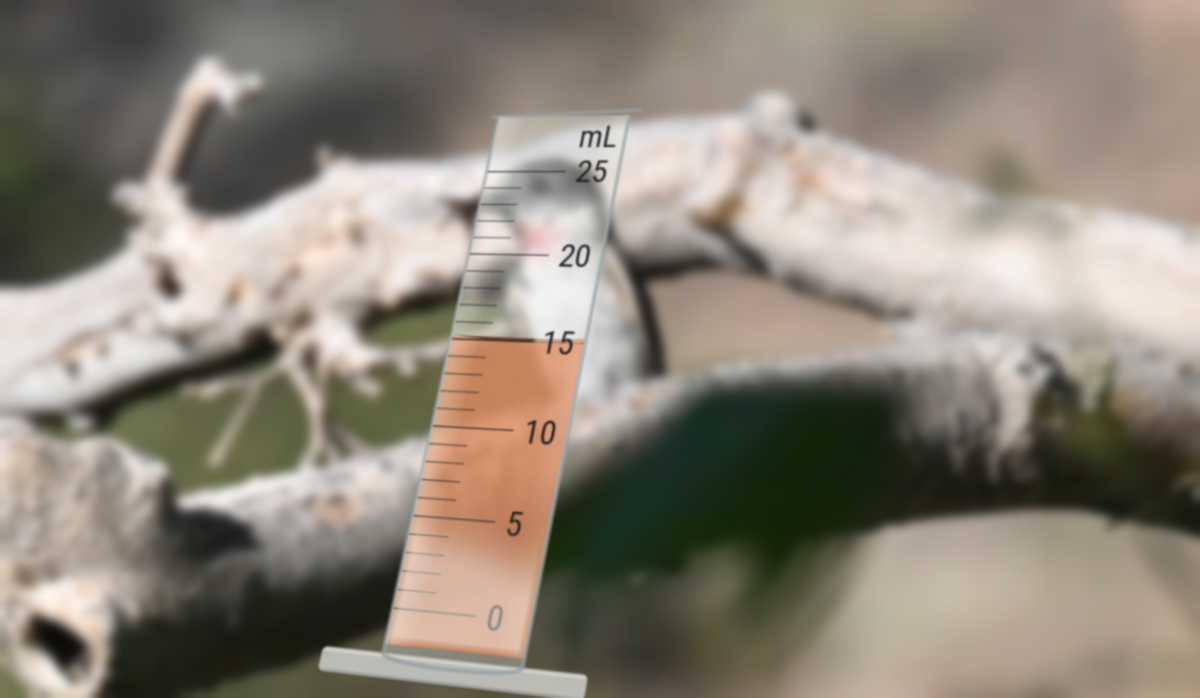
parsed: 15 mL
